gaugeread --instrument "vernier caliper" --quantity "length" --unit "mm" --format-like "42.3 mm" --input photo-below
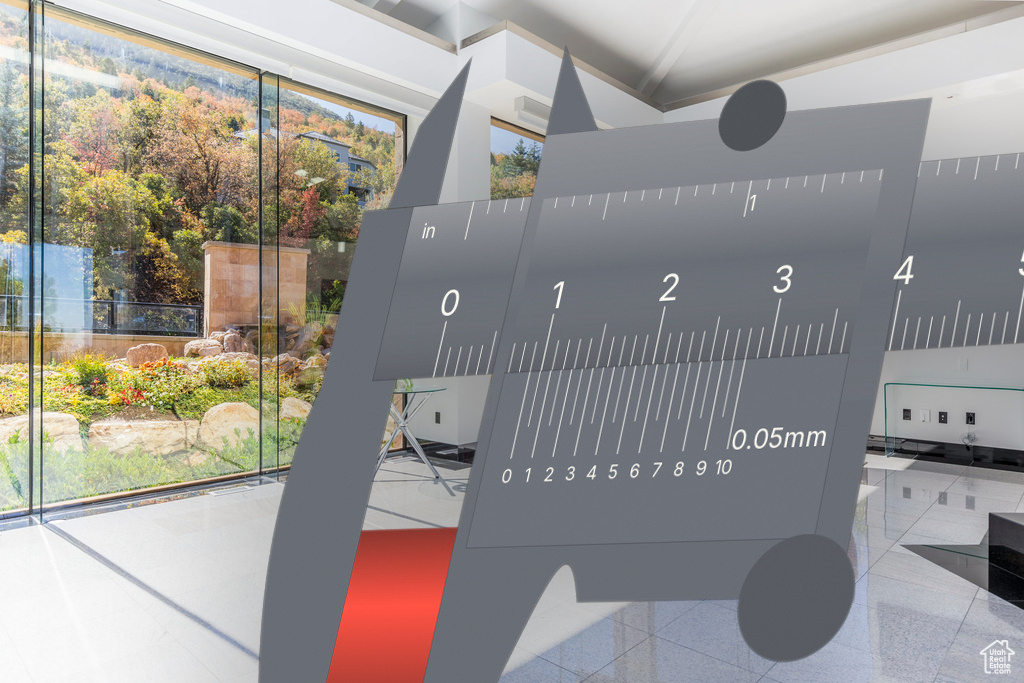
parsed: 9.0 mm
